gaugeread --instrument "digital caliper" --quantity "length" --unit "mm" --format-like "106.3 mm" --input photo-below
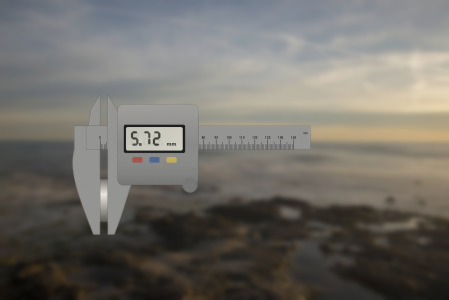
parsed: 5.72 mm
